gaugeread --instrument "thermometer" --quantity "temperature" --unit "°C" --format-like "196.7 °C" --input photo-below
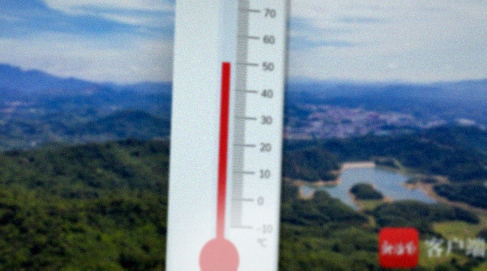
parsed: 50 °C
